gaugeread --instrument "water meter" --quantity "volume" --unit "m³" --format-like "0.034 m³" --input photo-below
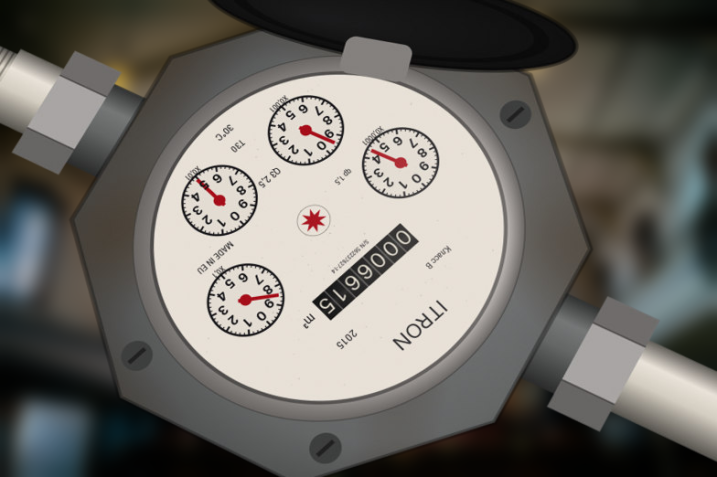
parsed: 6615.8494 m³
